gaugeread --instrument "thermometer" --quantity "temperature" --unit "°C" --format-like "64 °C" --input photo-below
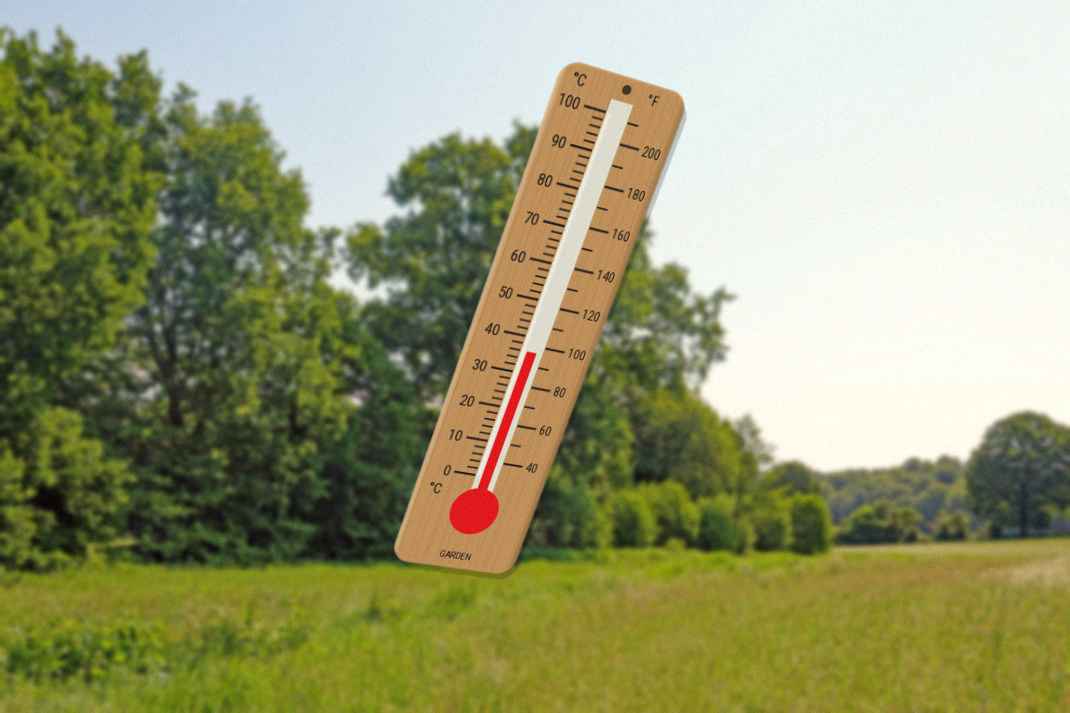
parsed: 36 °C
